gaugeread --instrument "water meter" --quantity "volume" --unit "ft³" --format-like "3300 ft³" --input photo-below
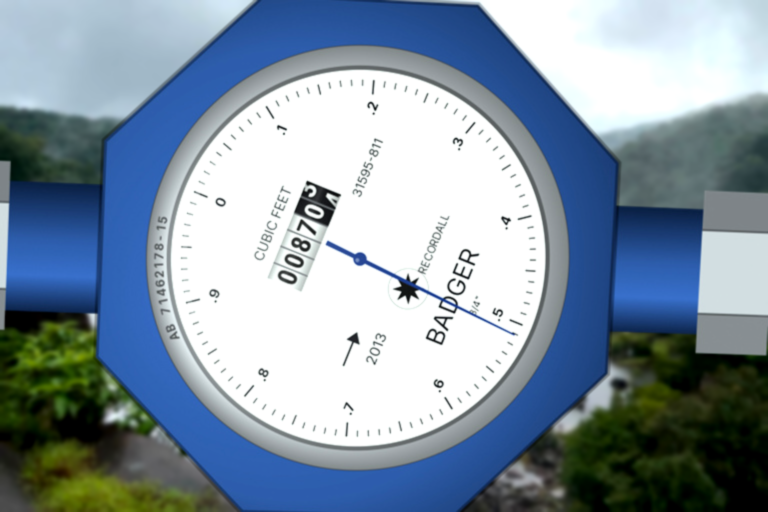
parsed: 8703.51 ft³
